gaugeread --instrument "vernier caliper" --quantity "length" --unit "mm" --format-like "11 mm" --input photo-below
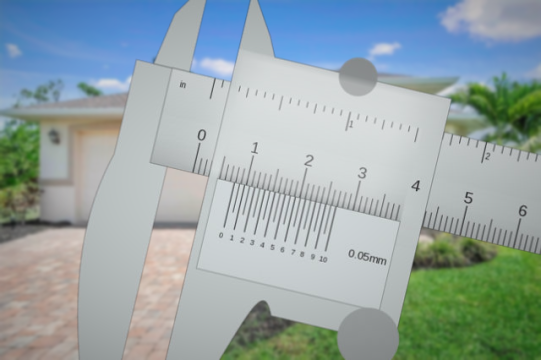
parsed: 7.8 mm
